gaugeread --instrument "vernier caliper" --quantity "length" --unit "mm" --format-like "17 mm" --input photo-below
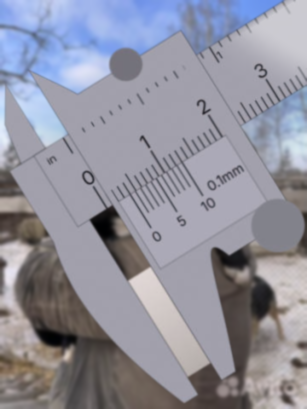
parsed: 4.0 mm
